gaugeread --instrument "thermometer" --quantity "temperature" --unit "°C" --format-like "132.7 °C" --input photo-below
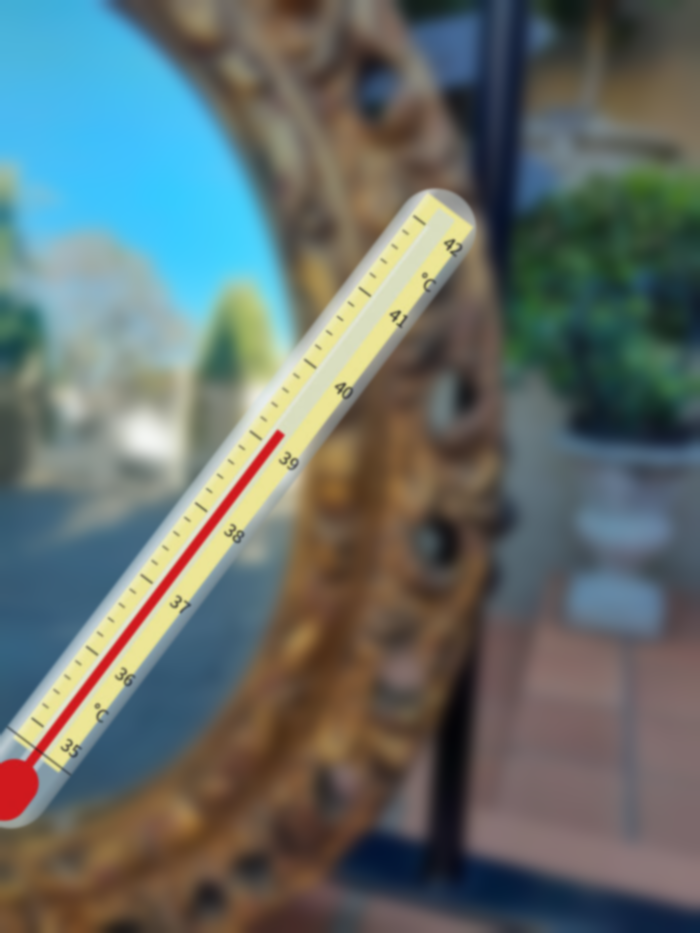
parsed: 39.2 °C
